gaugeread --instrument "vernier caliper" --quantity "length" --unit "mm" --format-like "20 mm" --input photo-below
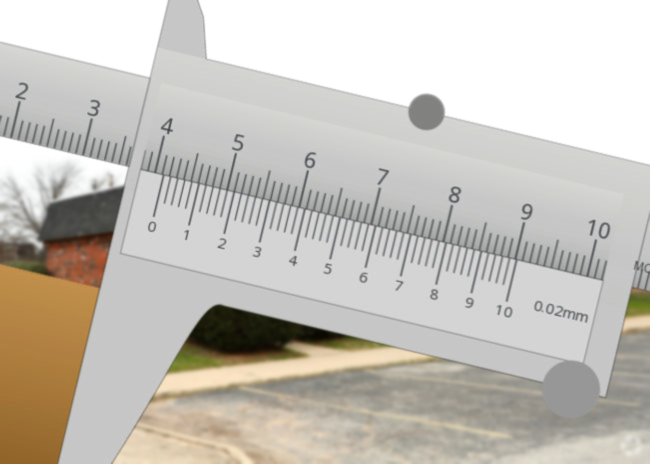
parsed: 41.2 mm
